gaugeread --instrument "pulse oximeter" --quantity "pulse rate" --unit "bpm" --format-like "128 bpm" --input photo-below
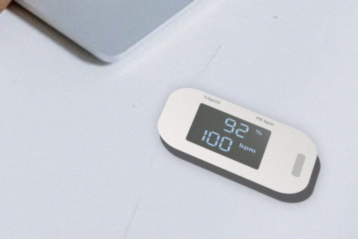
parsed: 100 bpm
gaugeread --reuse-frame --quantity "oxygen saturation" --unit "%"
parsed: 92 %
